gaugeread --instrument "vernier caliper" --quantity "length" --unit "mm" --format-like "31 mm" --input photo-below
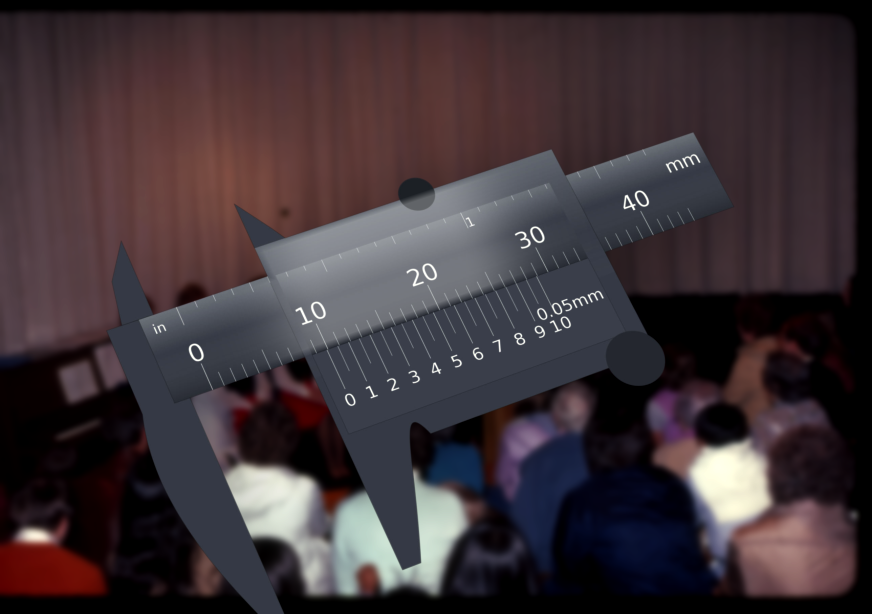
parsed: 9.9 mm
